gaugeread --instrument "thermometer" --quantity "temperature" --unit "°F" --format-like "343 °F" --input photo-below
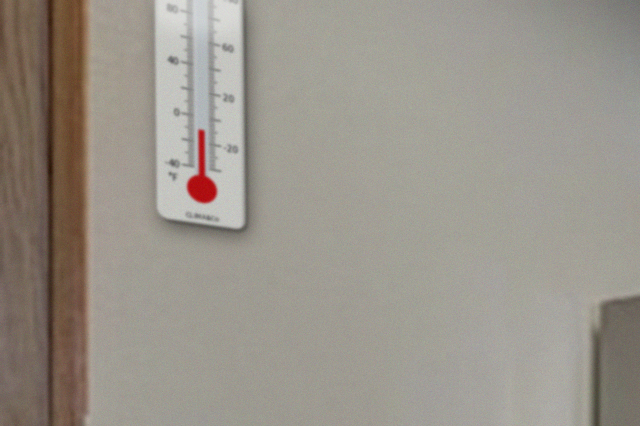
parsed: -10 °F
